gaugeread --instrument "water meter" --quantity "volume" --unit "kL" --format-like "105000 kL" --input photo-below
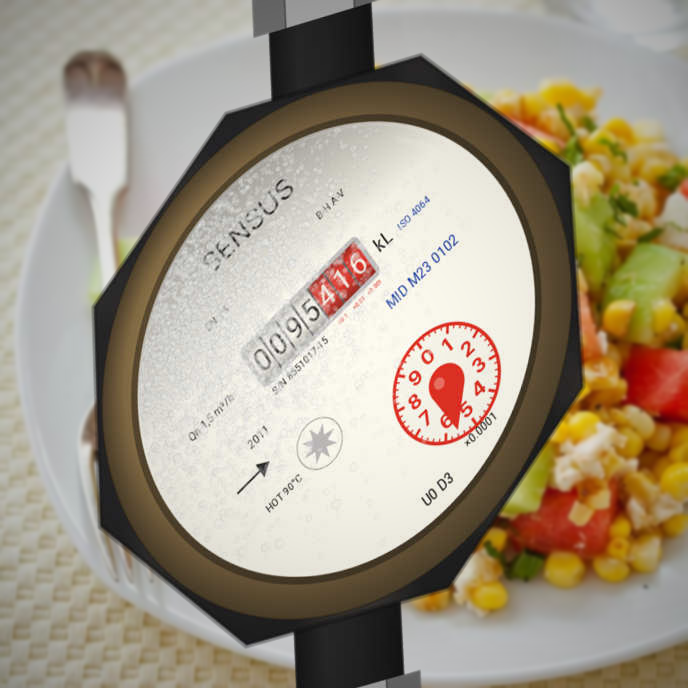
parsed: 95.4165 kL
